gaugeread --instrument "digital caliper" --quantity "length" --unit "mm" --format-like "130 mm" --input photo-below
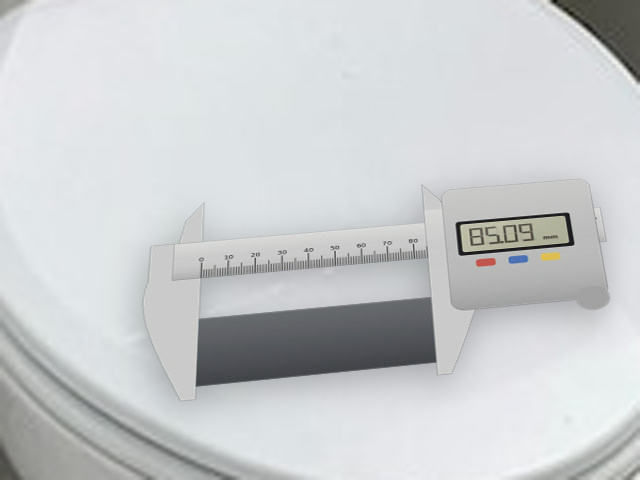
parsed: 85.09 mm
